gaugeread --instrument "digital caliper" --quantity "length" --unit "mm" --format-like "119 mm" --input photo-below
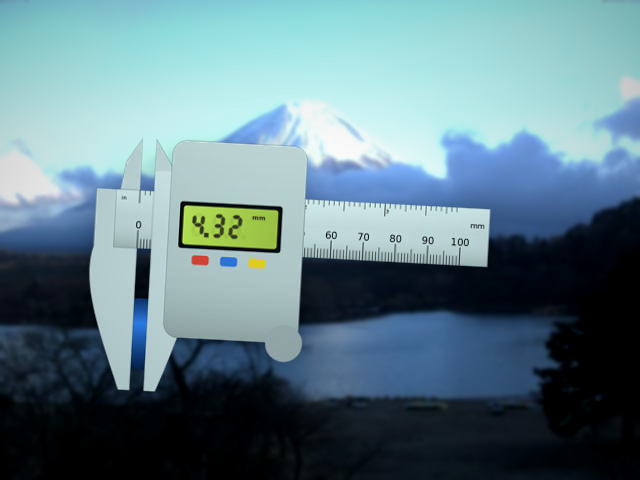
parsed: 4.32 mm
